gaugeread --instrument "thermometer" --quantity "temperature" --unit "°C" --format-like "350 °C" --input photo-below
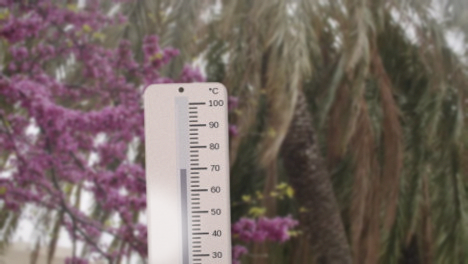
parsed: 70 °C
